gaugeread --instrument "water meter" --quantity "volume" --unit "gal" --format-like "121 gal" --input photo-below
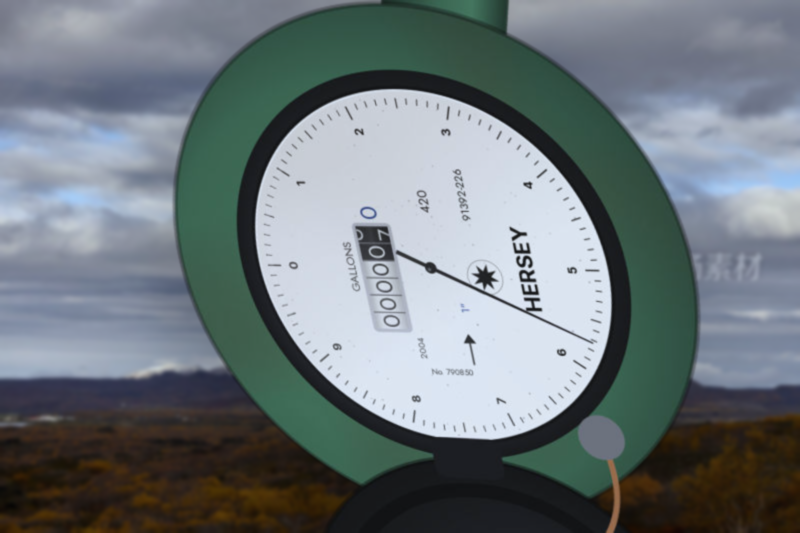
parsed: 65.7 gal
